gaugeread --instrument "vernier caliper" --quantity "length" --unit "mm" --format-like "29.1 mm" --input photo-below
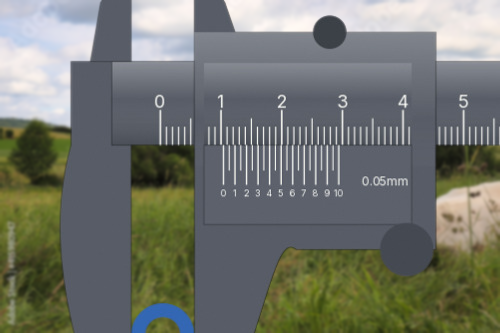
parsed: 10.4 mm
